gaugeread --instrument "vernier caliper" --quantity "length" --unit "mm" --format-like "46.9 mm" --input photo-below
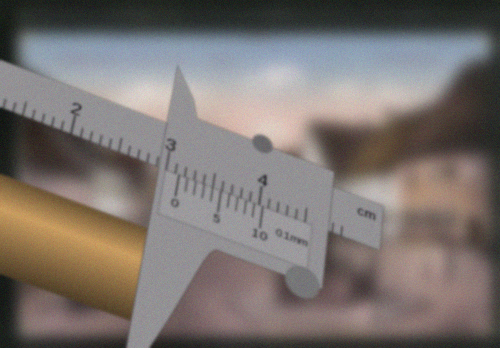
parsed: 31.4 mm
